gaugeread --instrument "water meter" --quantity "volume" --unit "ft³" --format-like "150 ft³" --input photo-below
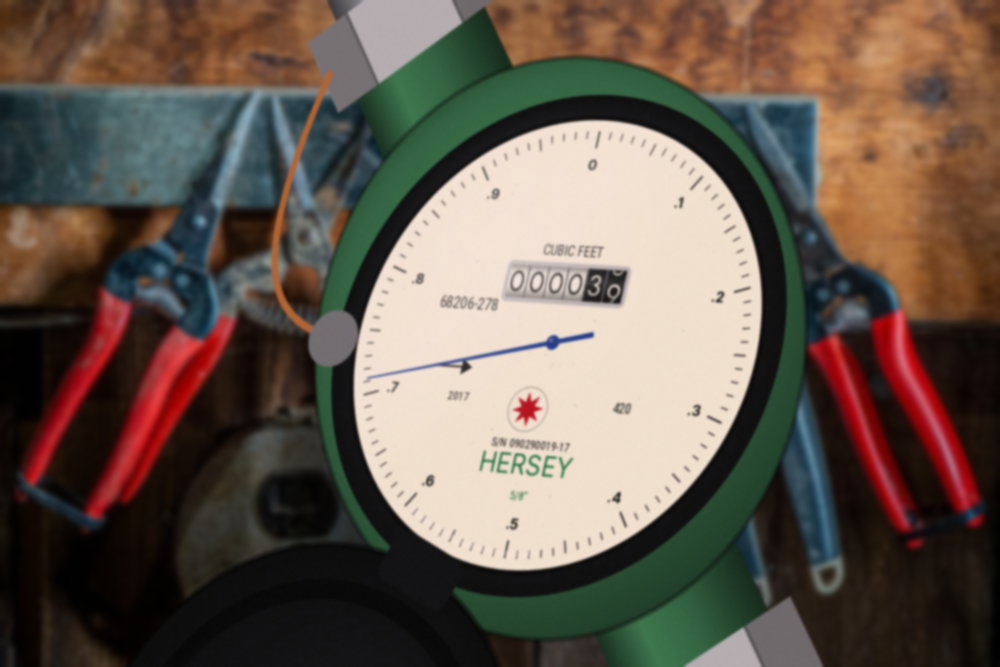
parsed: 38.71 ft³
